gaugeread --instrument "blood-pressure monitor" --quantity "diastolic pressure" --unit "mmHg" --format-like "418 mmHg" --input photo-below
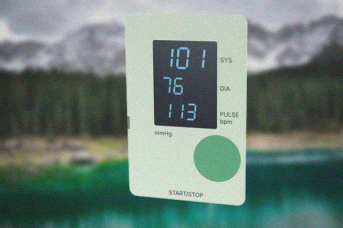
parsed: 76 mmHg
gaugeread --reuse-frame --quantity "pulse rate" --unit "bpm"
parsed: 113 bpm
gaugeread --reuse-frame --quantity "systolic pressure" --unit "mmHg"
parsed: 101 mmHg
